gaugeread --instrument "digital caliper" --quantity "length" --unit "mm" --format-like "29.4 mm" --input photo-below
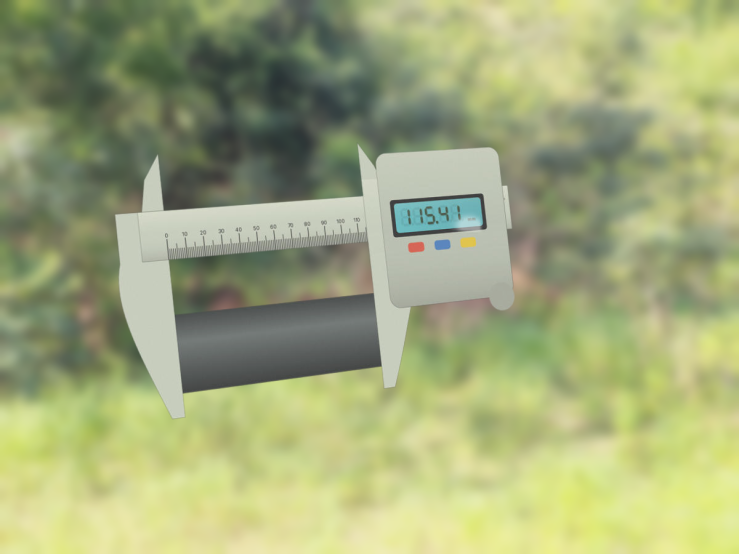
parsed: 115.41 mm
